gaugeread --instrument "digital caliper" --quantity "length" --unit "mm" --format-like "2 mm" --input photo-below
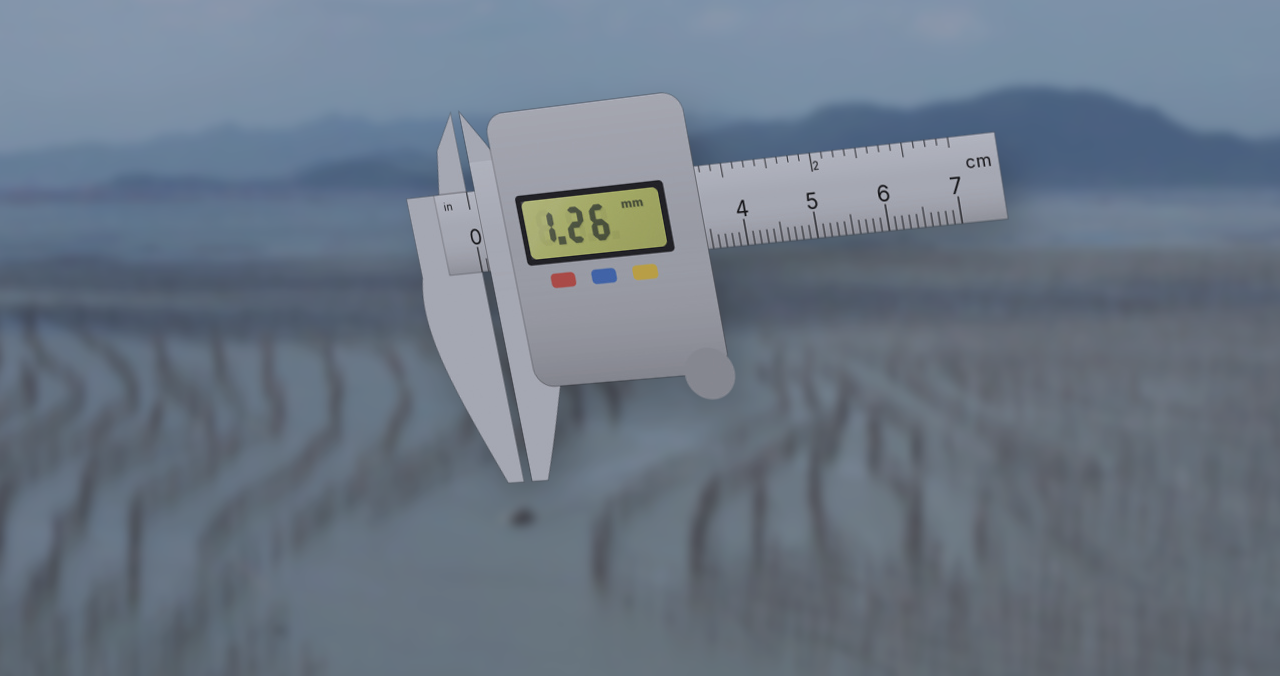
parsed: 1.26 mm
